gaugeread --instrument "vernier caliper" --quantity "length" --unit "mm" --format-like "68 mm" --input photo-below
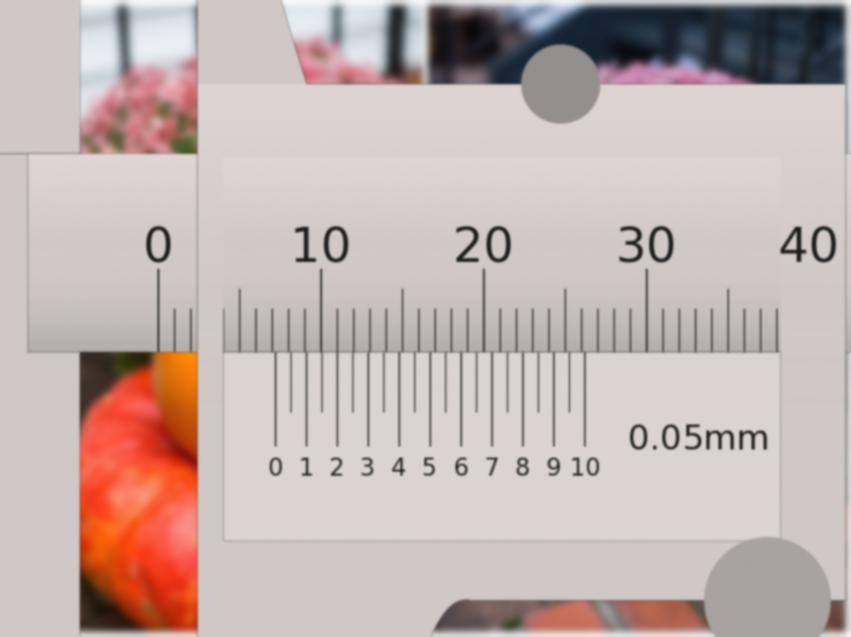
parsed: 7.2 mm
